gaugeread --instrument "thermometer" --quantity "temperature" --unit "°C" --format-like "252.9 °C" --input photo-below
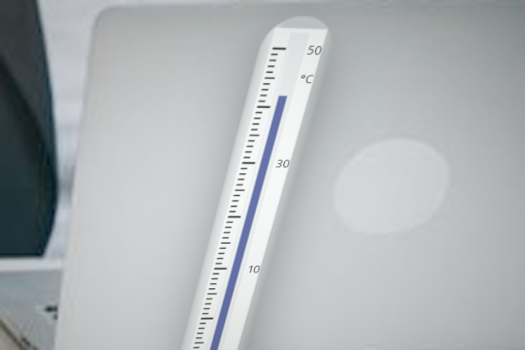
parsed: 42 °C
